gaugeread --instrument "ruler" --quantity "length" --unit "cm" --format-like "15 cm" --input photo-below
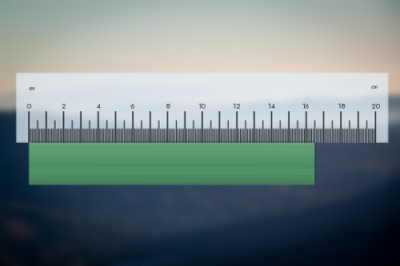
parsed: 16.5 cm
